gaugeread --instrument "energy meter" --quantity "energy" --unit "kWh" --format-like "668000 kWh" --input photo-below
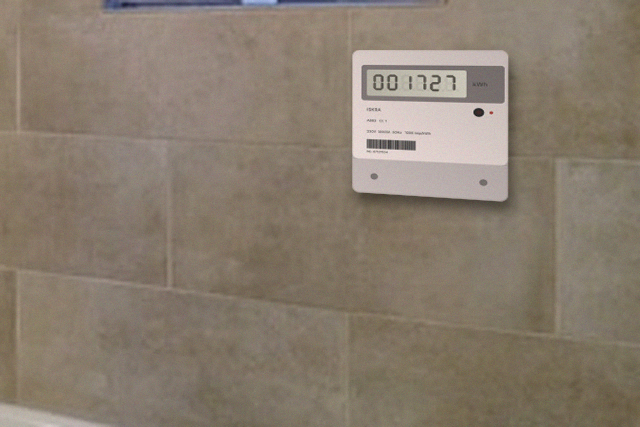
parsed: 1727 kWh
